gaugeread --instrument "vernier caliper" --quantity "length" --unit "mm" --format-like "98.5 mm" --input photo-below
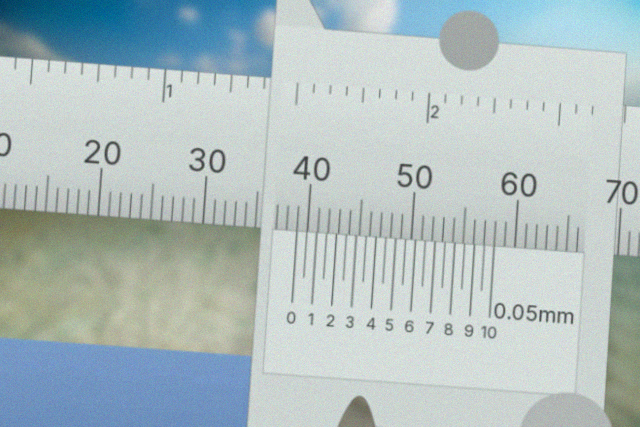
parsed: 39.0 mm
